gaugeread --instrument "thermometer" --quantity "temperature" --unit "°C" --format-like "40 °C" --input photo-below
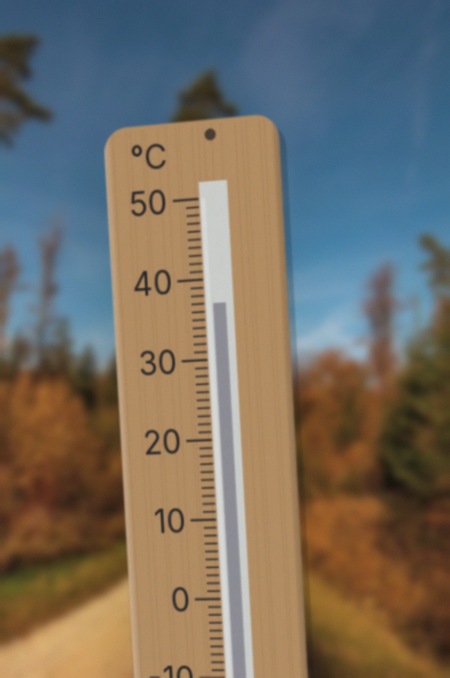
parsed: 37 °C
